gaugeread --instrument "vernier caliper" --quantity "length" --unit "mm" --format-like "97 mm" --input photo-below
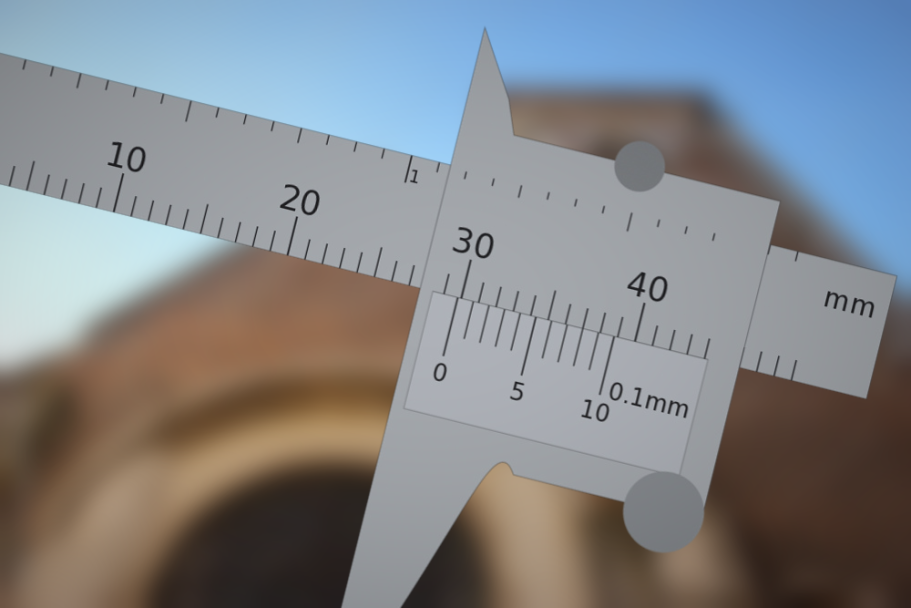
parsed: 29.8 mm
